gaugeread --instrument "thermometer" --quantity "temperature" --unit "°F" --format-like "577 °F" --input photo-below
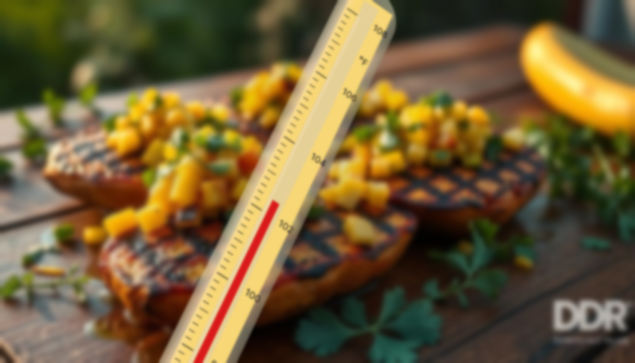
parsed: 102.4 °F
